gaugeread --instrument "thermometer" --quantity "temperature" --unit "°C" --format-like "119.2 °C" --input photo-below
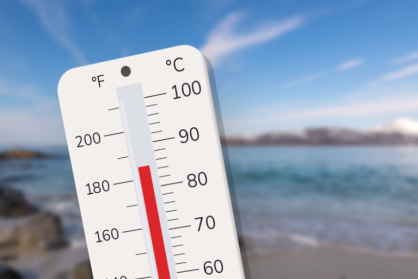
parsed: 85 °C
